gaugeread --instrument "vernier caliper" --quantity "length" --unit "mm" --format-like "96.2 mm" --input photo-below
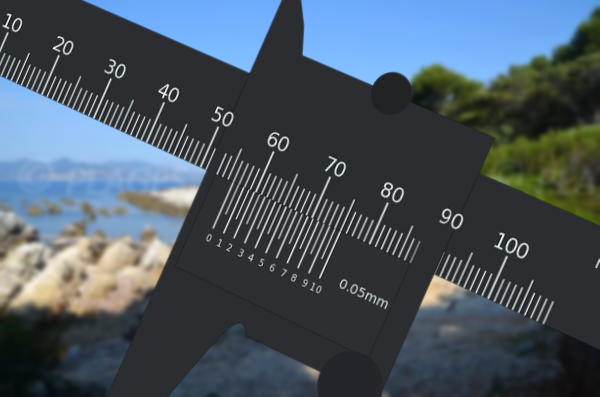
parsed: 56.0 mm
